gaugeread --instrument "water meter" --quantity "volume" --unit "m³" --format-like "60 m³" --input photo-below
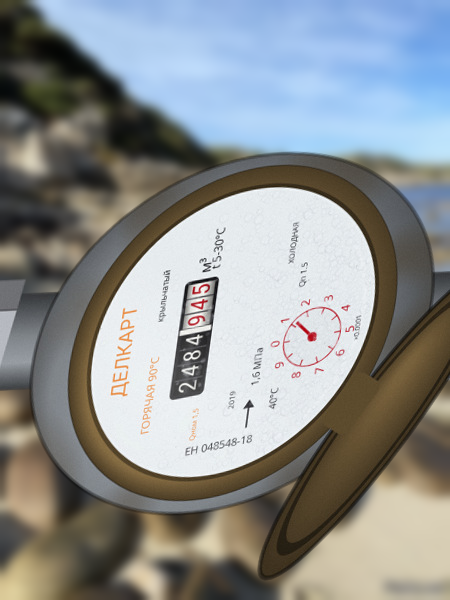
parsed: 2484.9451 m³
